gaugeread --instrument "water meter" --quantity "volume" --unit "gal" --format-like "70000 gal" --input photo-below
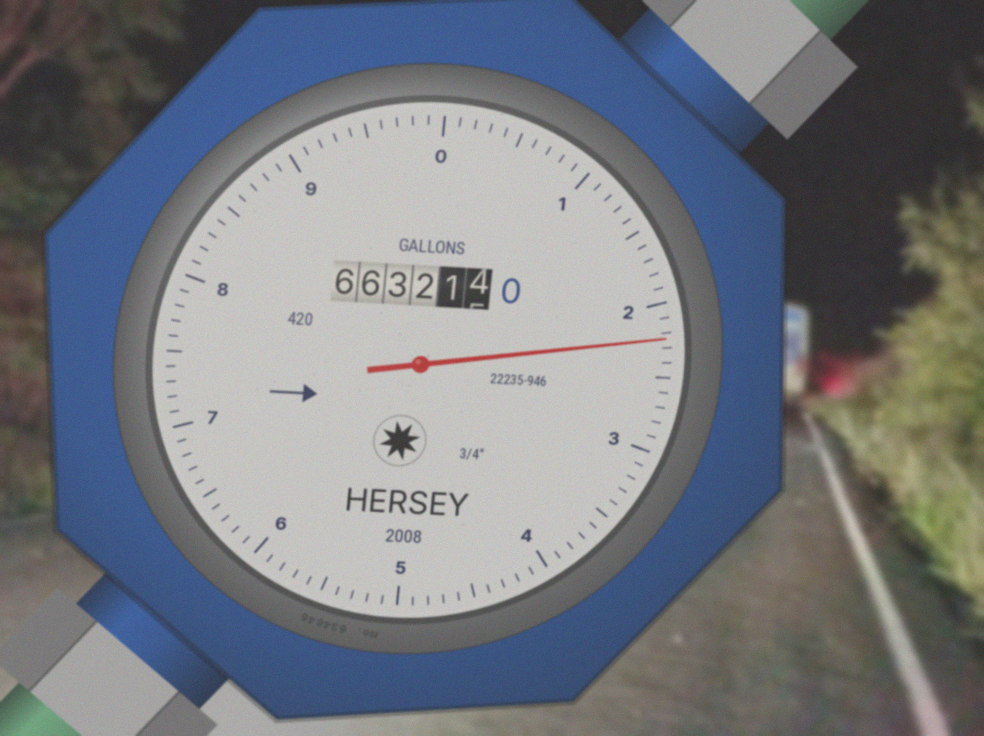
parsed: 6632142.2 gal
